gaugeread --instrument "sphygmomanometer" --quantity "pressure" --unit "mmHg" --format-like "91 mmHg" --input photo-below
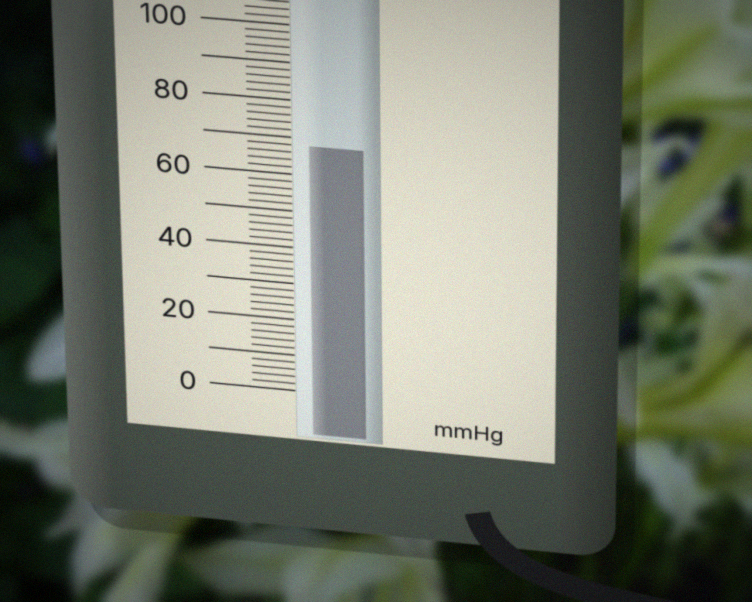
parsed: 68 mmHg
